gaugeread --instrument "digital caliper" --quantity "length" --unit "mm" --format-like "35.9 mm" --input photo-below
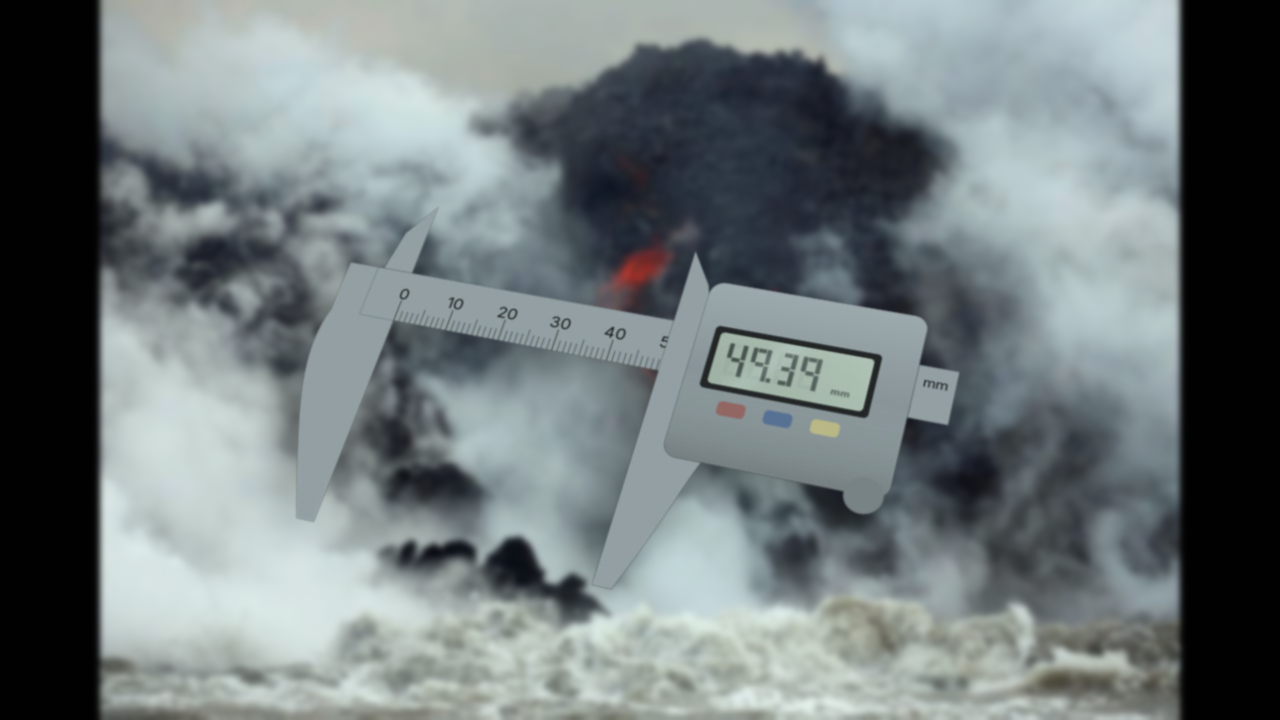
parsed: 49.39 mm
